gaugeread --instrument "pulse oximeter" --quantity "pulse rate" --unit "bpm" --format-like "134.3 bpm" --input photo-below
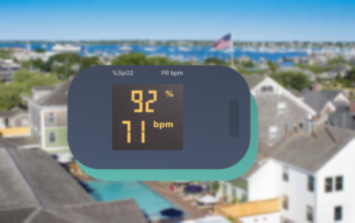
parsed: 71 bpm
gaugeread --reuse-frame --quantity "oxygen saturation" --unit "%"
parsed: 92 %
